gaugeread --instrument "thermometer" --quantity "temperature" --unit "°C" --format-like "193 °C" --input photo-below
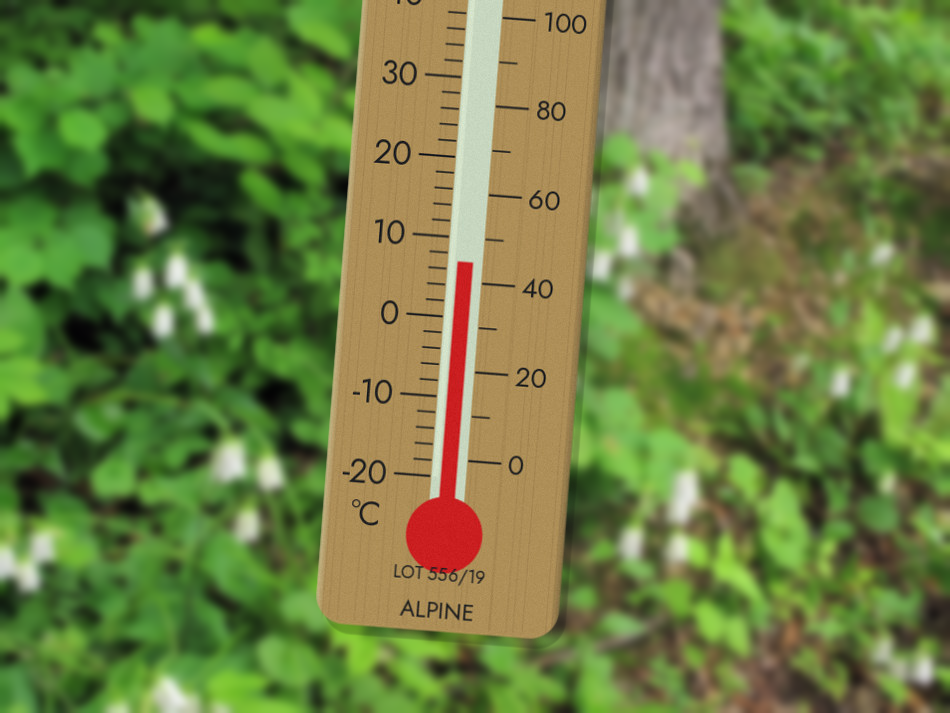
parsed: 7 °C
